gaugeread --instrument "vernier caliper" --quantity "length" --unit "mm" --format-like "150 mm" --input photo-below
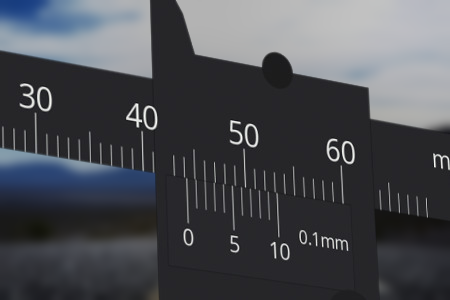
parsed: 44.2 mm
